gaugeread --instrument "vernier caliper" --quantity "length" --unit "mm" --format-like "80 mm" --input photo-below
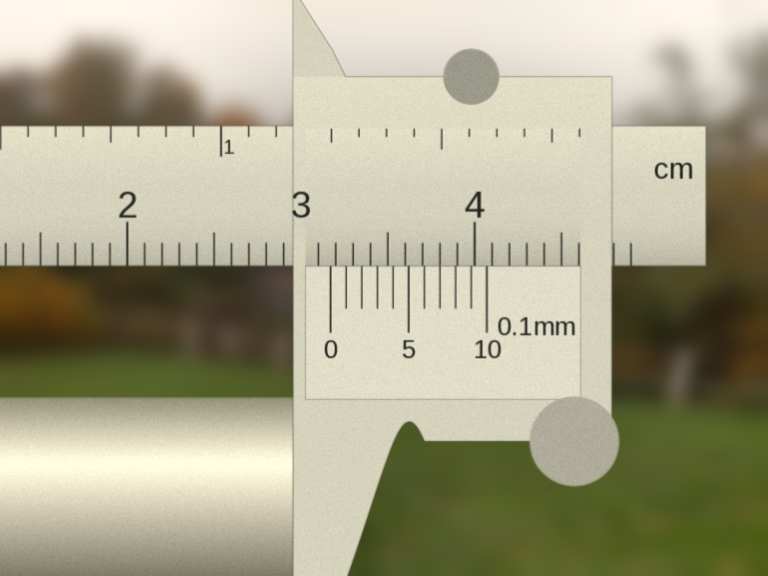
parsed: 31.7 mm
